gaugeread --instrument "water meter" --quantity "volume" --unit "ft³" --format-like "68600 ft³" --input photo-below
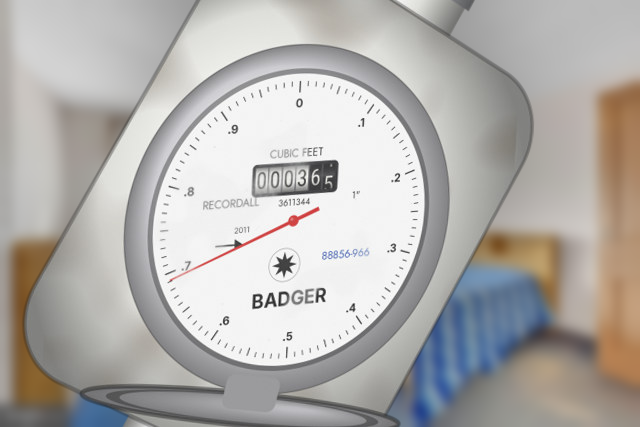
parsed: 364.69 ft³
